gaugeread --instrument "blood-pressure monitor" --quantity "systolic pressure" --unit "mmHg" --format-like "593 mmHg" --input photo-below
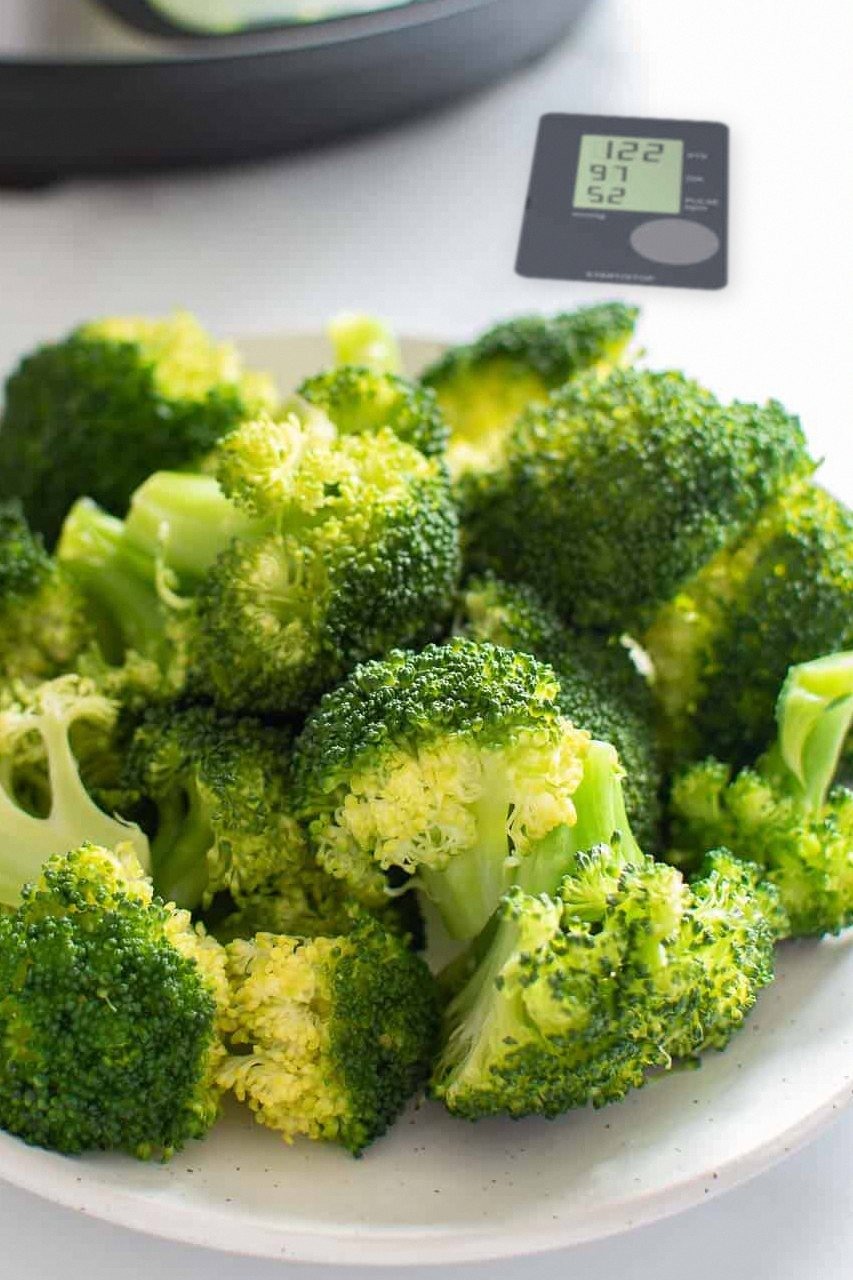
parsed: 122 mmHg
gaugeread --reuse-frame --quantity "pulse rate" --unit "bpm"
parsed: 52 bpm
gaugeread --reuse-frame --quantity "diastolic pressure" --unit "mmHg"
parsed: 97 mmHg
